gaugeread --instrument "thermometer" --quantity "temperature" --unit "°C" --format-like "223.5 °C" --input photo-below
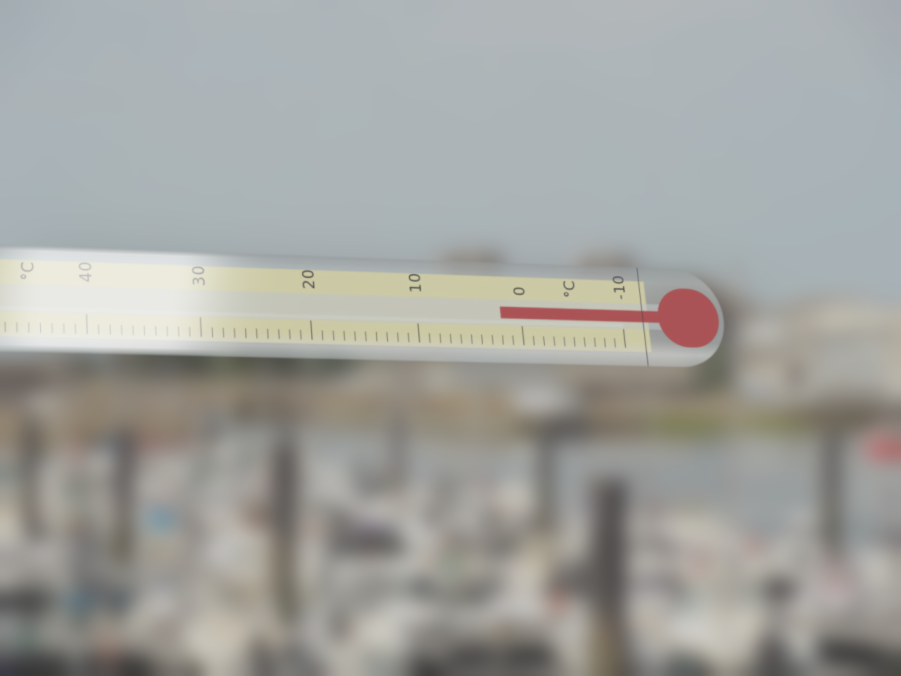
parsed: 2 °C
